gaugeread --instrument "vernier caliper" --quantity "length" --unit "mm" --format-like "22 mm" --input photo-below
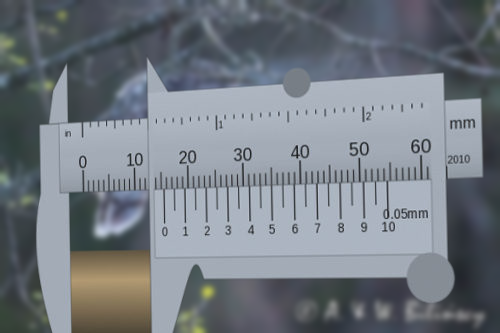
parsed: 15.5 mm
